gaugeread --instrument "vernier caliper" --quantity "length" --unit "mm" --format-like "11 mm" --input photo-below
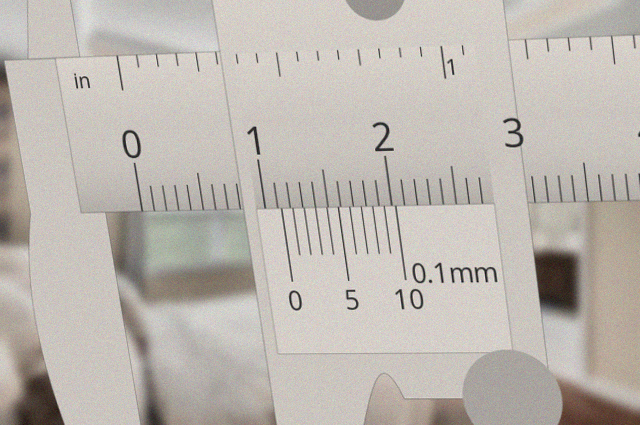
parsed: 11.3 mm
